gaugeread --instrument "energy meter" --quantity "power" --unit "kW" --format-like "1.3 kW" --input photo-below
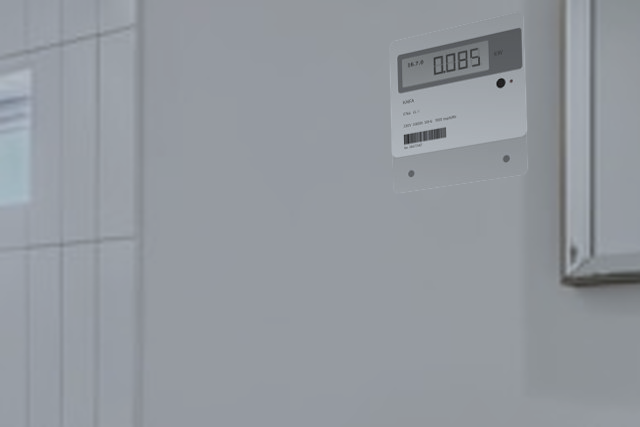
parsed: 0.085 kW
